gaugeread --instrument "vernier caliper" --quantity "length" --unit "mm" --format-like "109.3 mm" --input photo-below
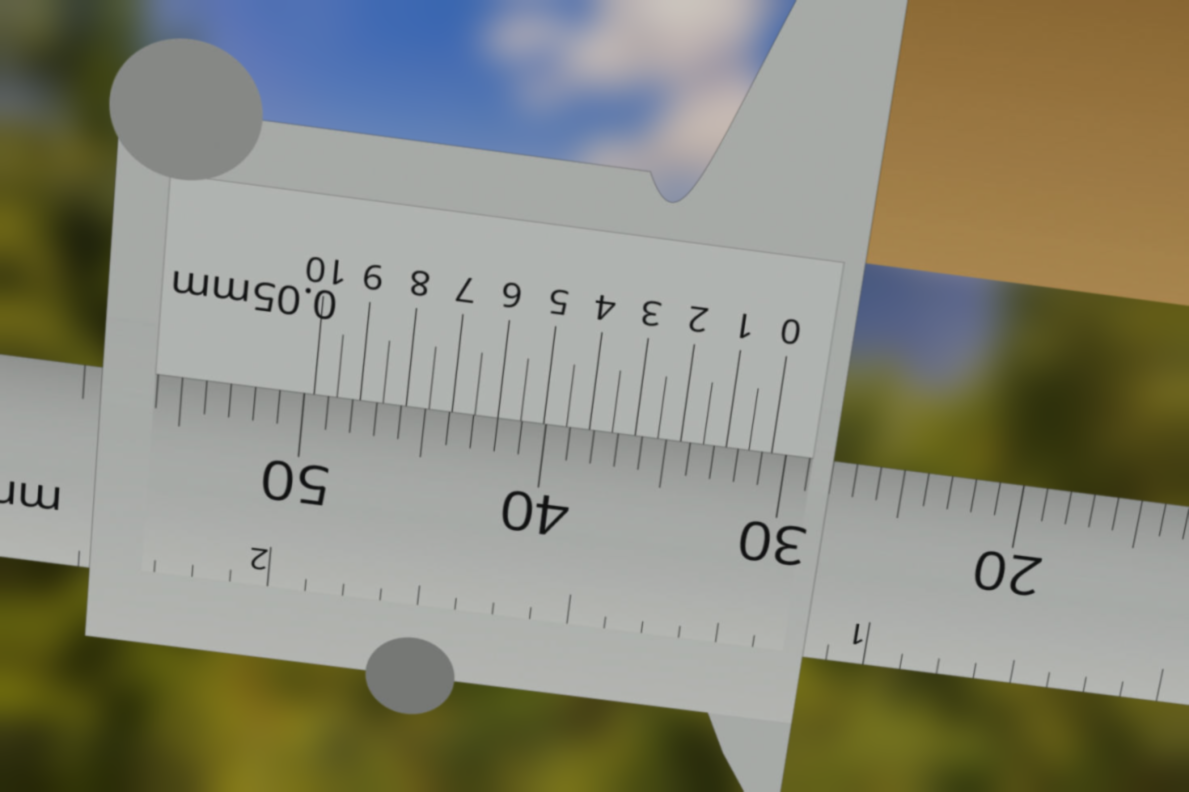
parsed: 30.6 mm
